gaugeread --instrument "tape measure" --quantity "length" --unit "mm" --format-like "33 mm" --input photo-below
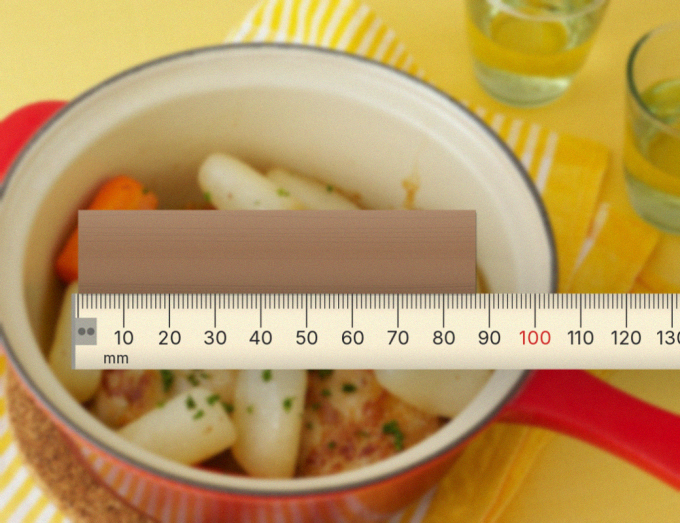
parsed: 87 mm
